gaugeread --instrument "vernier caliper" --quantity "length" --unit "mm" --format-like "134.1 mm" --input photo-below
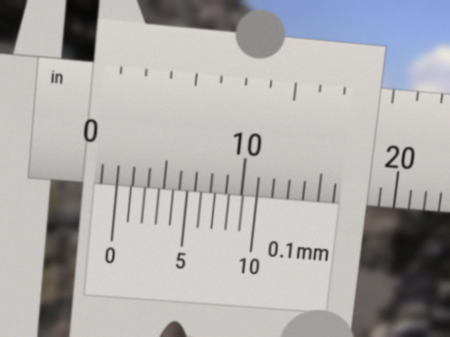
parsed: 2.0 mm
